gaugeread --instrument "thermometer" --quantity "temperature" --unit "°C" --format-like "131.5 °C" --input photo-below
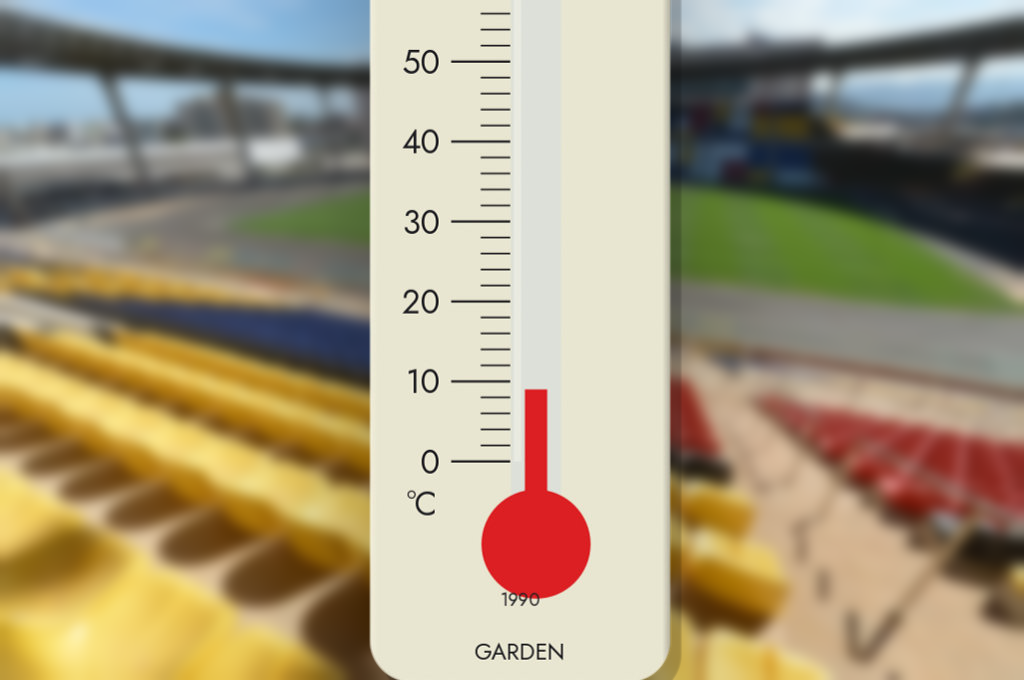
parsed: 9 °C
